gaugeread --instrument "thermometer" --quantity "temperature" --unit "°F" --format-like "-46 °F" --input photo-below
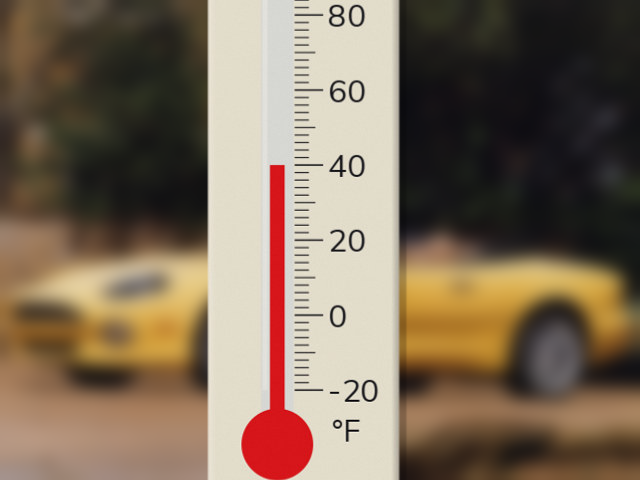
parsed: 40 °F
